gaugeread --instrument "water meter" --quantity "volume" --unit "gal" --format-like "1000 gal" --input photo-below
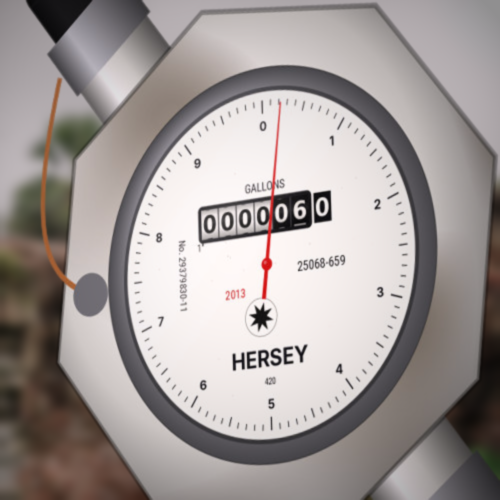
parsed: 60.2 gal
